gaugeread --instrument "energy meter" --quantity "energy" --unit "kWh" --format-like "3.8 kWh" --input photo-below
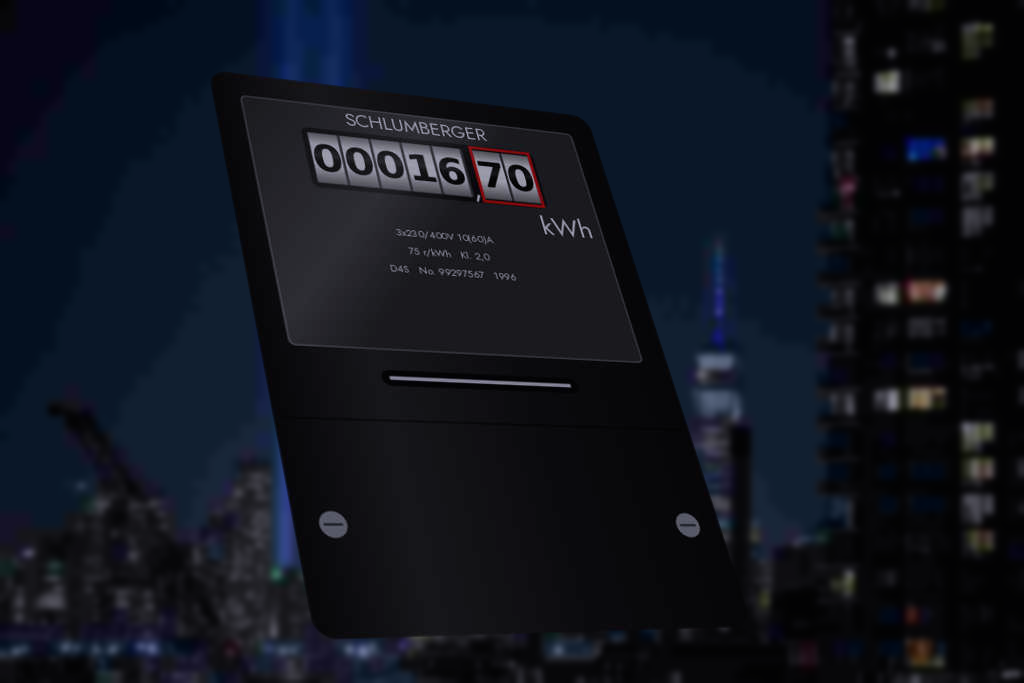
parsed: 16.70 kWh
